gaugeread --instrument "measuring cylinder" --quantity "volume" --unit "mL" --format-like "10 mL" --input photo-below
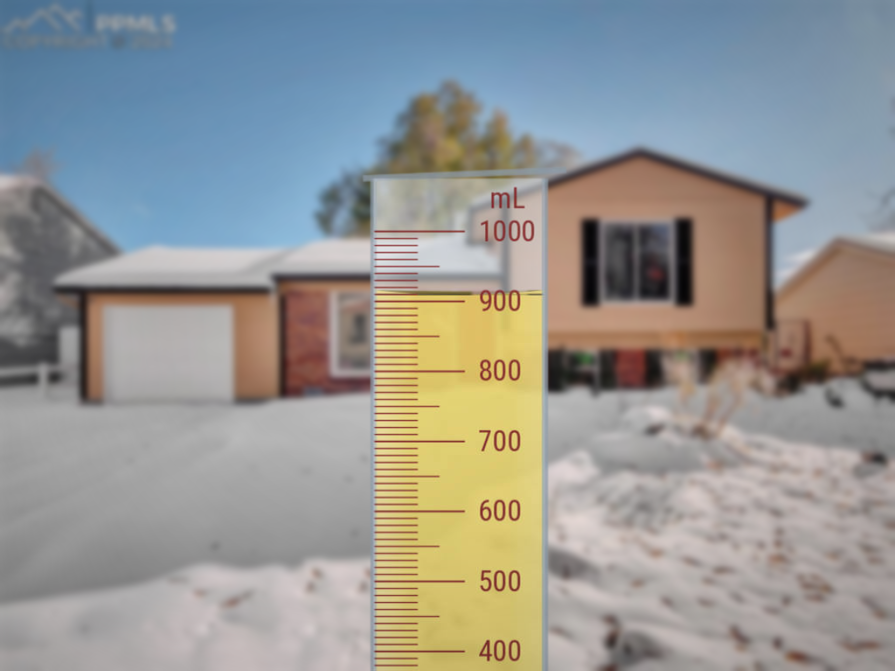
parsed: 910 mL
